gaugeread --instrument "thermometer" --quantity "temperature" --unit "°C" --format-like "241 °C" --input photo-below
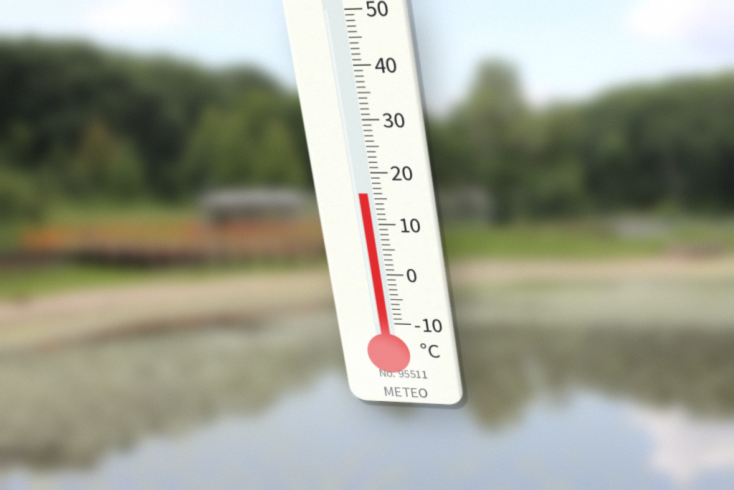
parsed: 16 °C
